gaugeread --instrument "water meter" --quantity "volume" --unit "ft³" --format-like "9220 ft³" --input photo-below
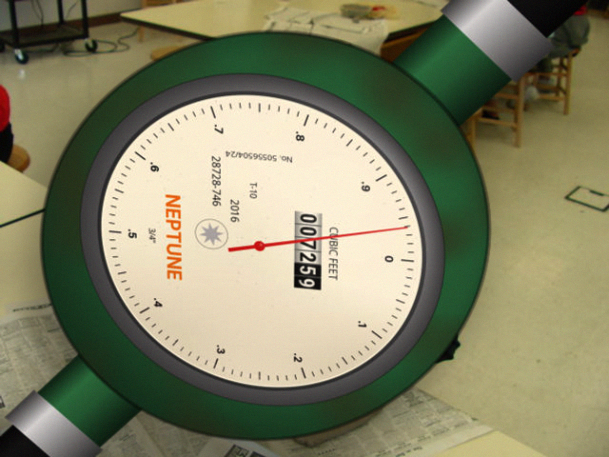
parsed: 7258.96 ft³
